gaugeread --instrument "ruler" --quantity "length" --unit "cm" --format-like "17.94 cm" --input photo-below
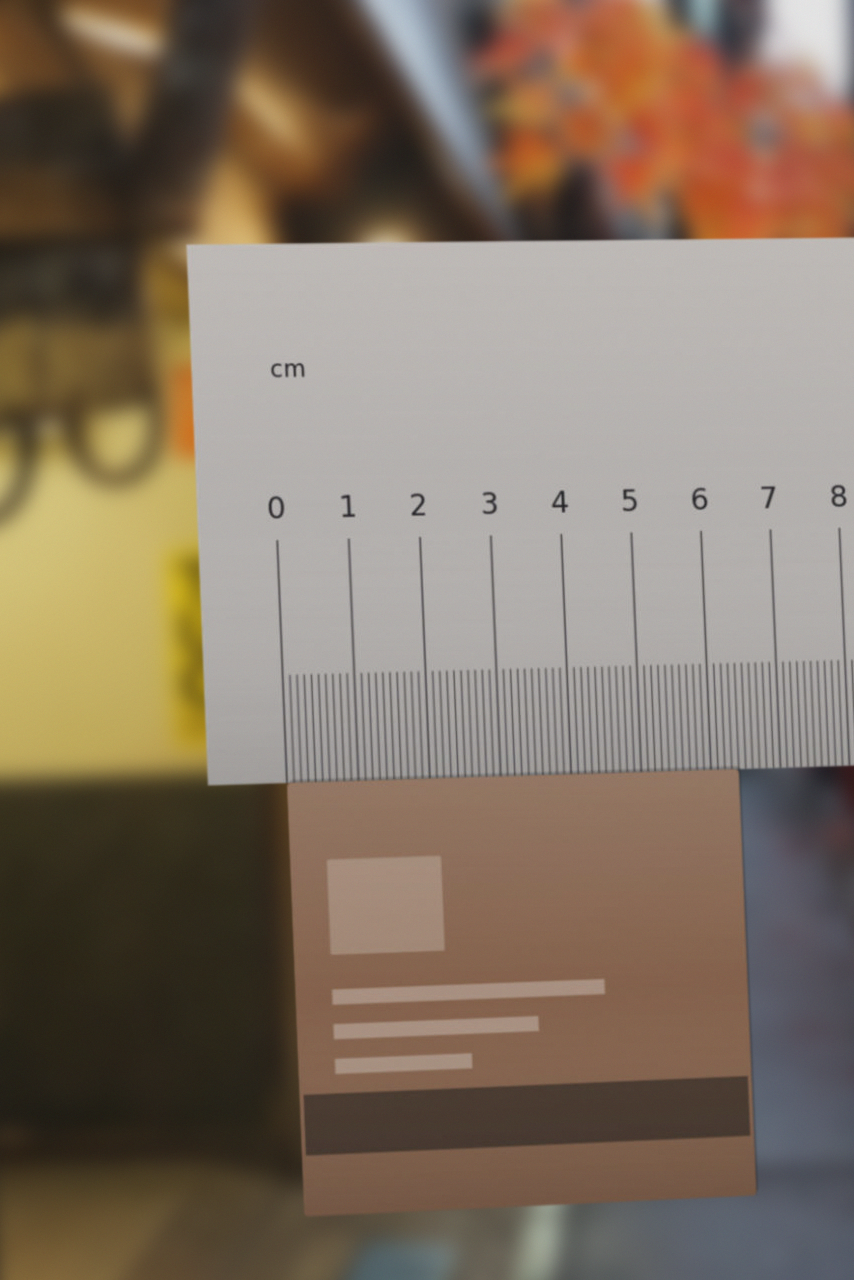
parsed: 6.4 cm
